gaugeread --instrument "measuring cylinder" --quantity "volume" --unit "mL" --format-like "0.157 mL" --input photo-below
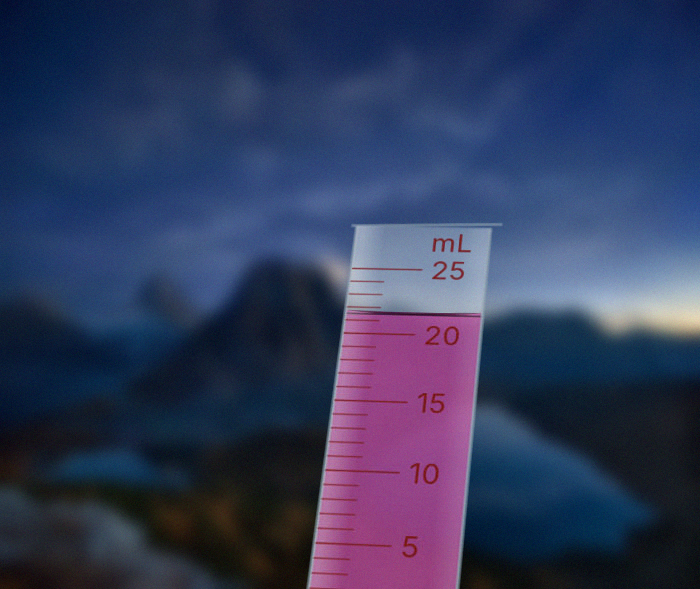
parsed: 21.5 mL
